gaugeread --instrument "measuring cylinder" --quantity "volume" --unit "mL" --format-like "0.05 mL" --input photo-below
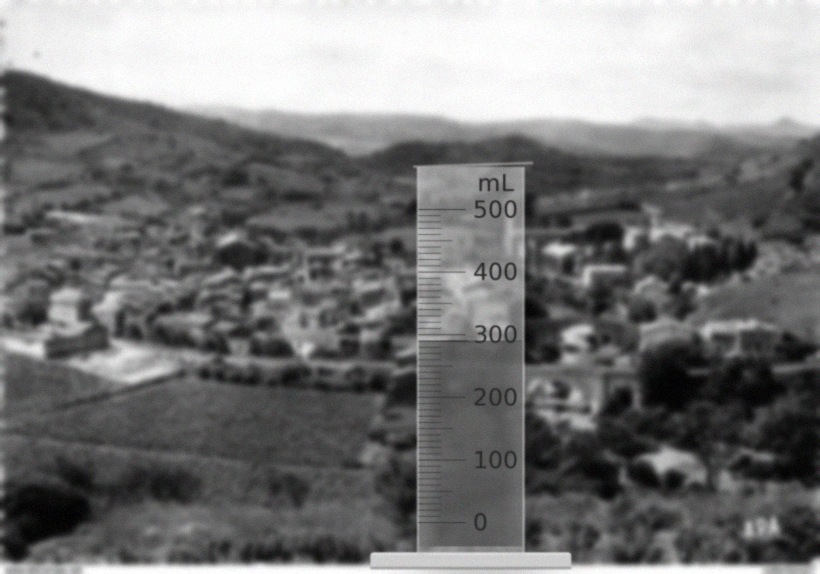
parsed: 290 mL
